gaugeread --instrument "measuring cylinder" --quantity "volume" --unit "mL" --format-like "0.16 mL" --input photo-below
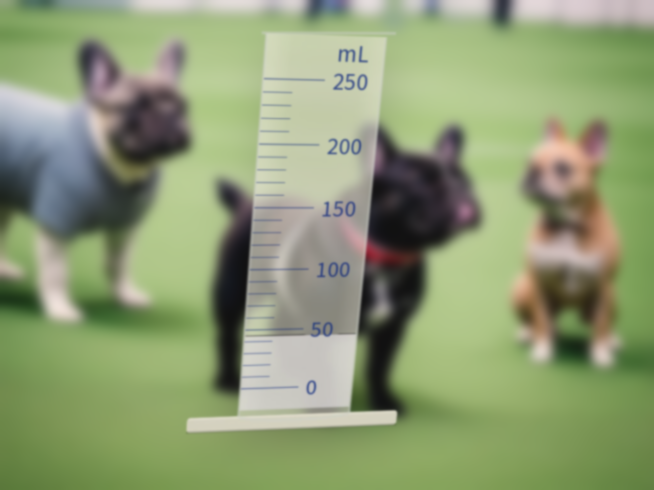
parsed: 45 mL
